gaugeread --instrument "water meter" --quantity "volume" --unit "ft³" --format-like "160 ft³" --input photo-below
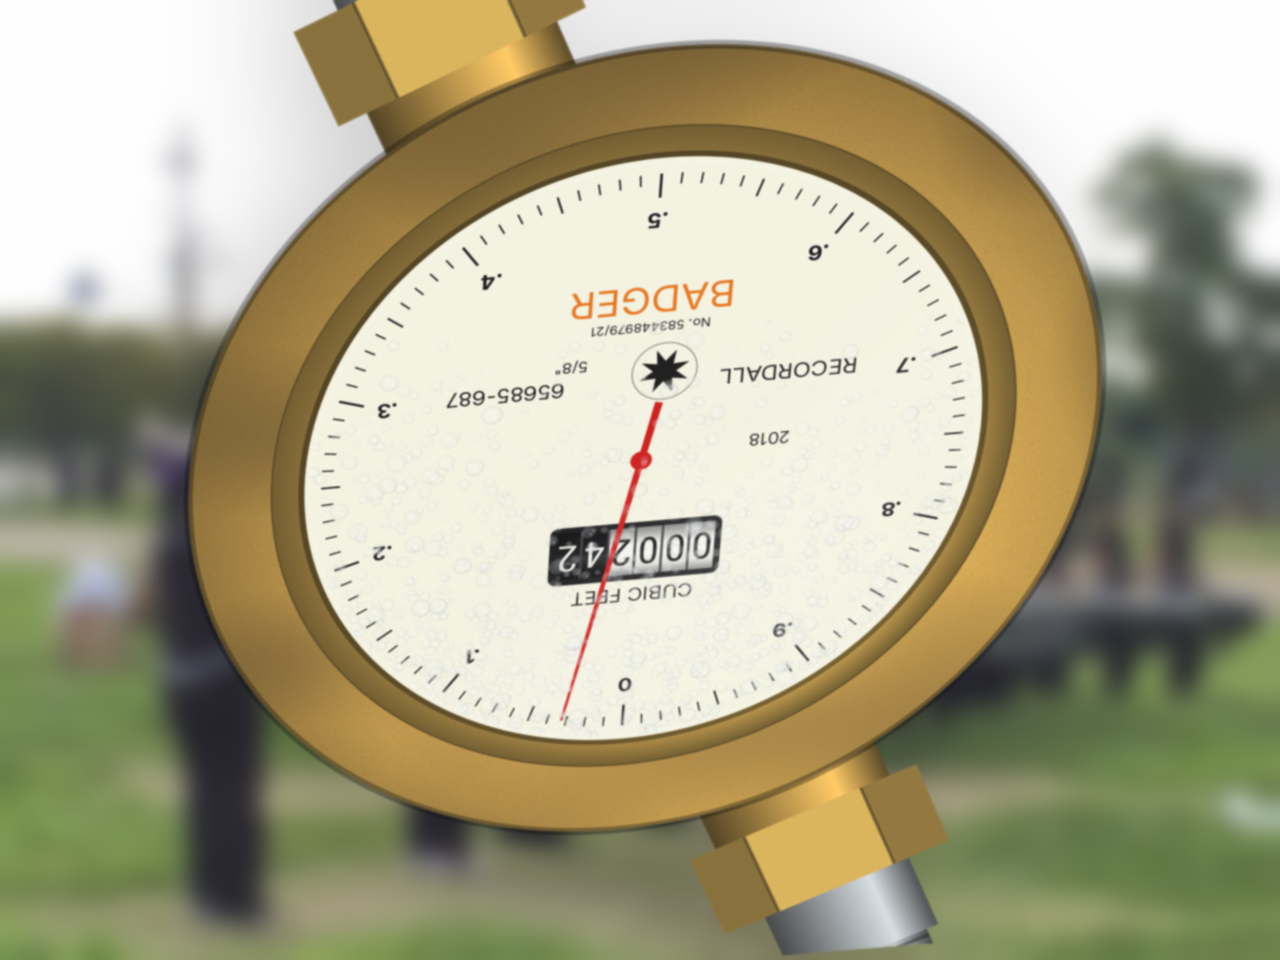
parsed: 242.03 ft³
